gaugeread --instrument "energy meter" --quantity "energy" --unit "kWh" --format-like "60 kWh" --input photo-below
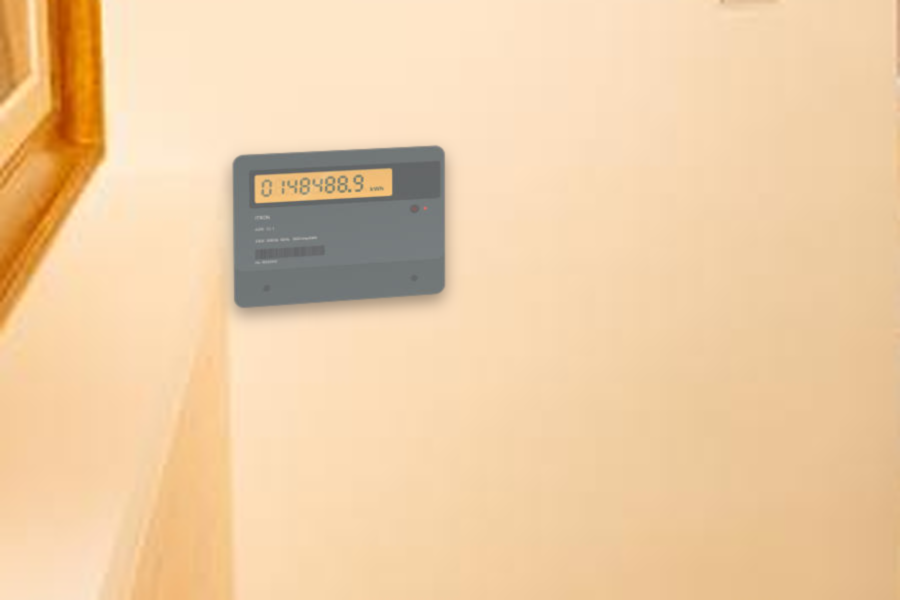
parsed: 148488.9 kWh
